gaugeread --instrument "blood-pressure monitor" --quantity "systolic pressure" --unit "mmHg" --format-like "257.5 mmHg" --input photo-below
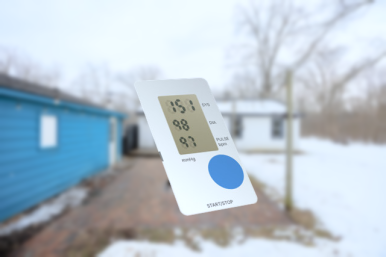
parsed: 151 mmHg
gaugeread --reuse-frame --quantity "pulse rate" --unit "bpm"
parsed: 97 bpm
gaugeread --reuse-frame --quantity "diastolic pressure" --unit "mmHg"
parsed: 98 mmHg
